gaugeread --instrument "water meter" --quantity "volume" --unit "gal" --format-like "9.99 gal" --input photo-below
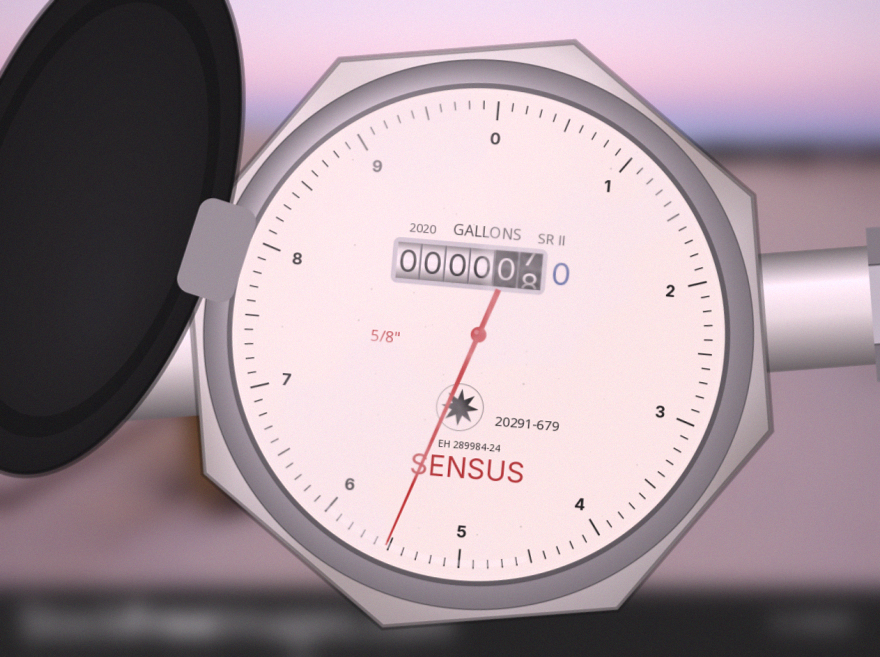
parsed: 75.5 gal
